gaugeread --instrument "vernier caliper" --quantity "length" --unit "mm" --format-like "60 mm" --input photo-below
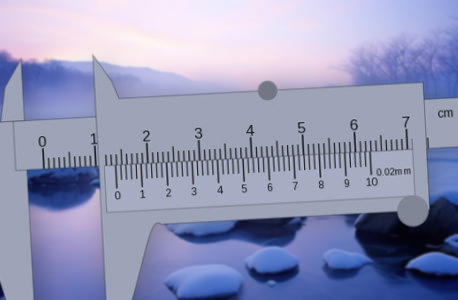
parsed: 13.8 mm
